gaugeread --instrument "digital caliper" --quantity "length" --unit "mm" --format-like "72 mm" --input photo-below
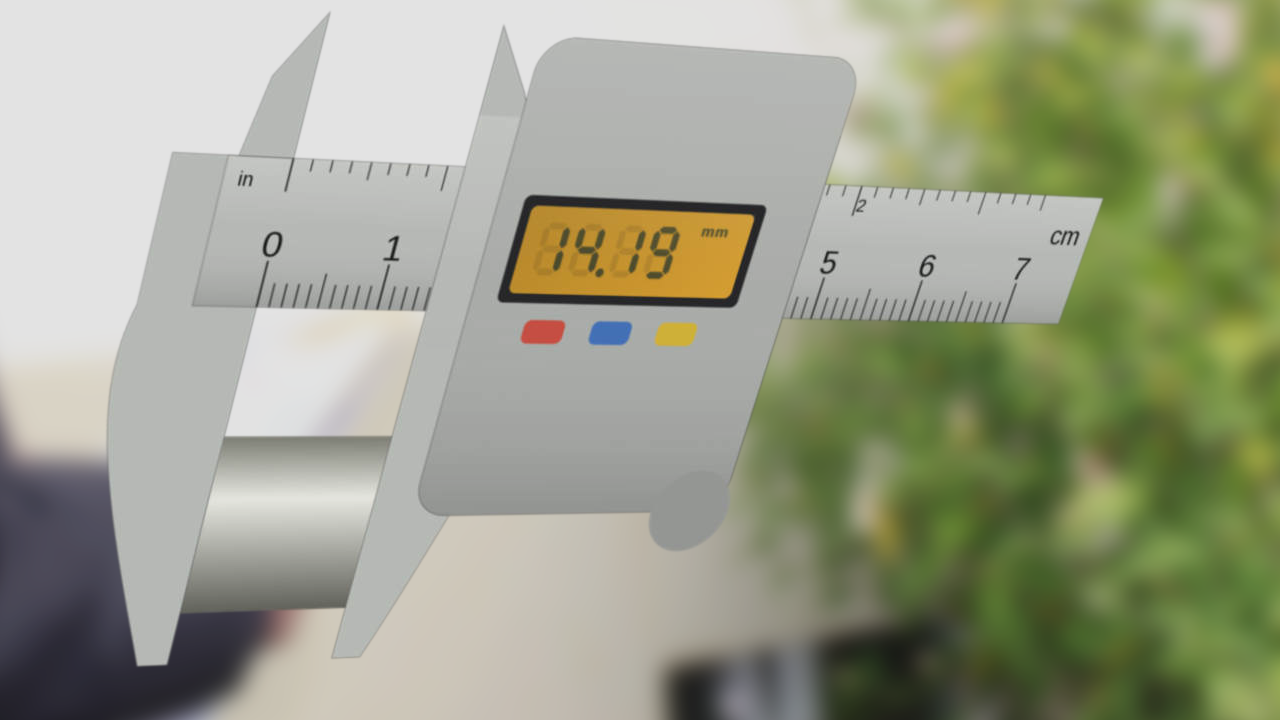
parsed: 14.19 mm
